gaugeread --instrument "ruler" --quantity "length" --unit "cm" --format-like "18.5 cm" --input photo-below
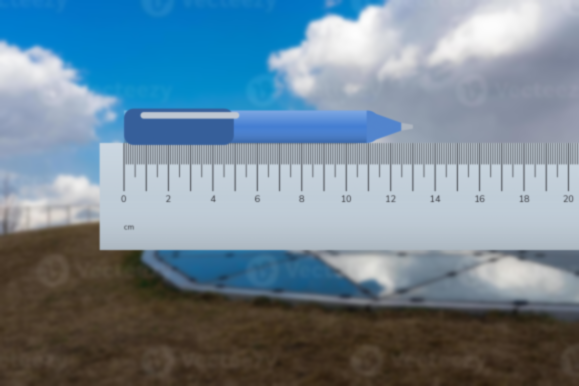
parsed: 13 cm
